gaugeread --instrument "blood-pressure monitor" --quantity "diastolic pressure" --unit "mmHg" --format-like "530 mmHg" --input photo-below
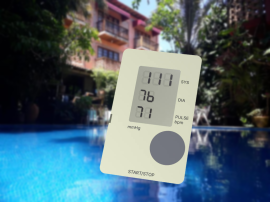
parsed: 76 mmHg
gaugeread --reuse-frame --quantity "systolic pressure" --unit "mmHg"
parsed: 111 mmHg
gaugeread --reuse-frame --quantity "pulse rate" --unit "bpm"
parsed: 71 bpm
